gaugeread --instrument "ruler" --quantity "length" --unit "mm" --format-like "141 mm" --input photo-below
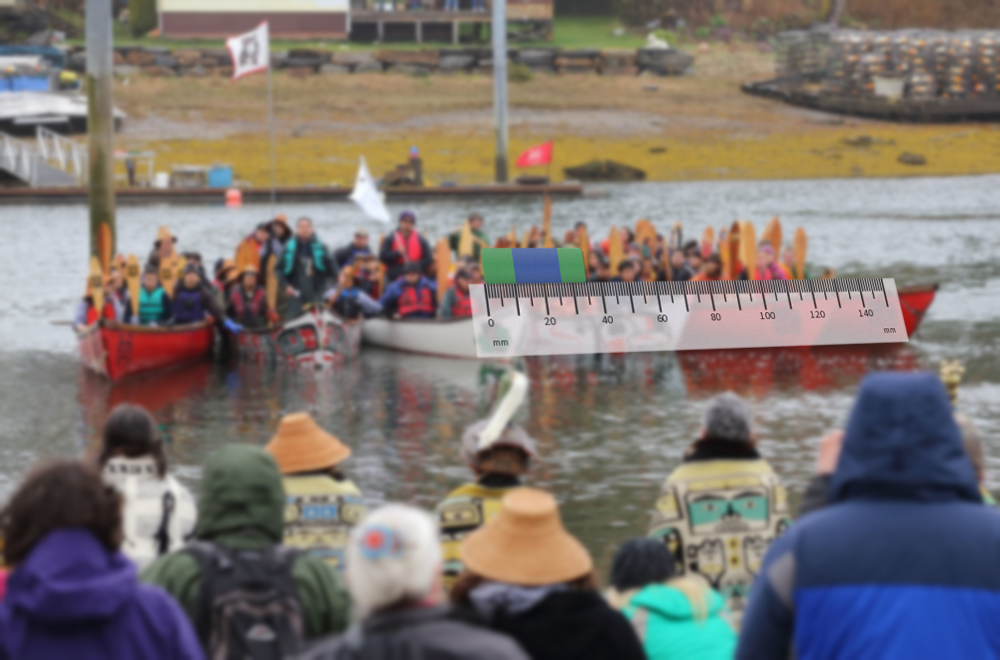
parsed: 35 mm
